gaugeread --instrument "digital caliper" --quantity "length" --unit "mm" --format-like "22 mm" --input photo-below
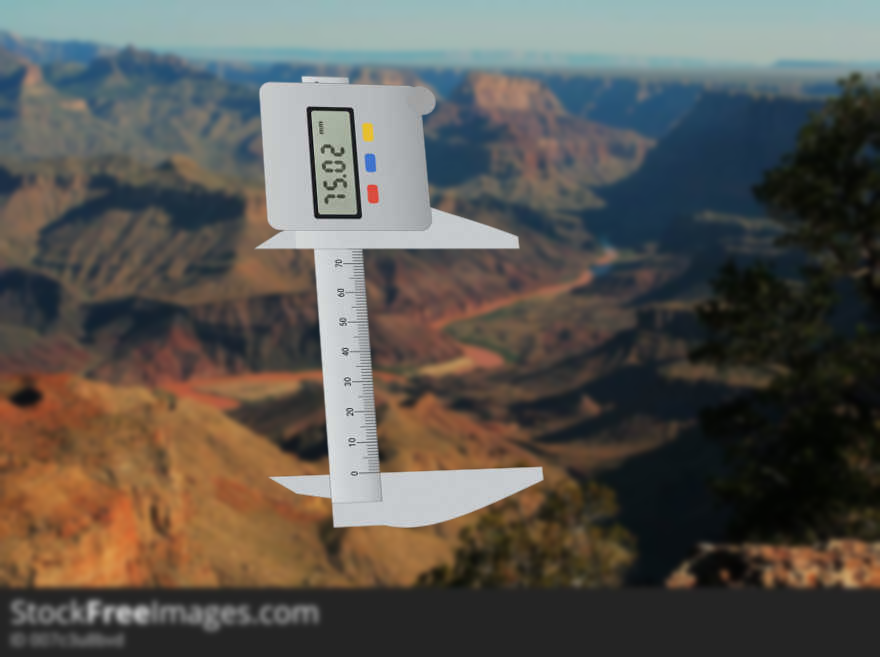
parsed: 75.02 mm
